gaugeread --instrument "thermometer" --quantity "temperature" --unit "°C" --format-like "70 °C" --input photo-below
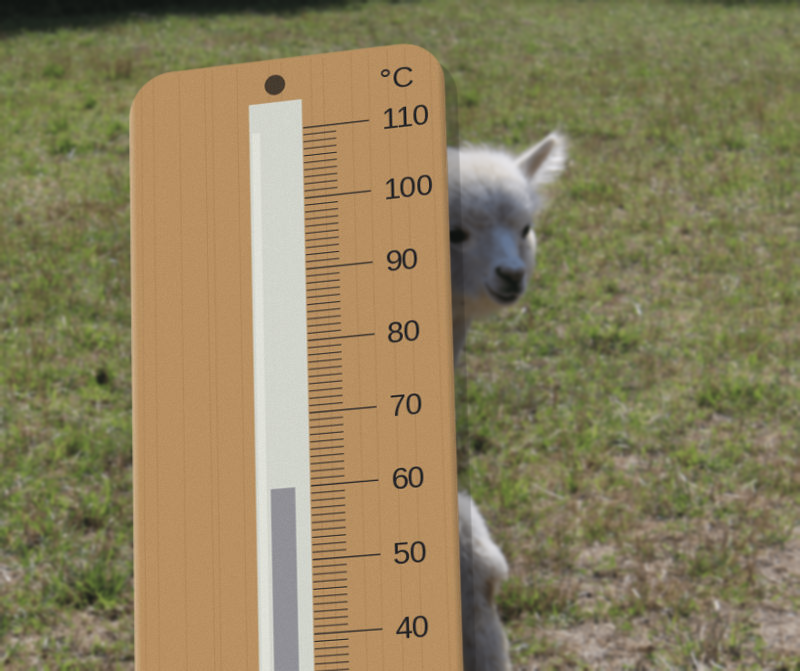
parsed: 60 °C
